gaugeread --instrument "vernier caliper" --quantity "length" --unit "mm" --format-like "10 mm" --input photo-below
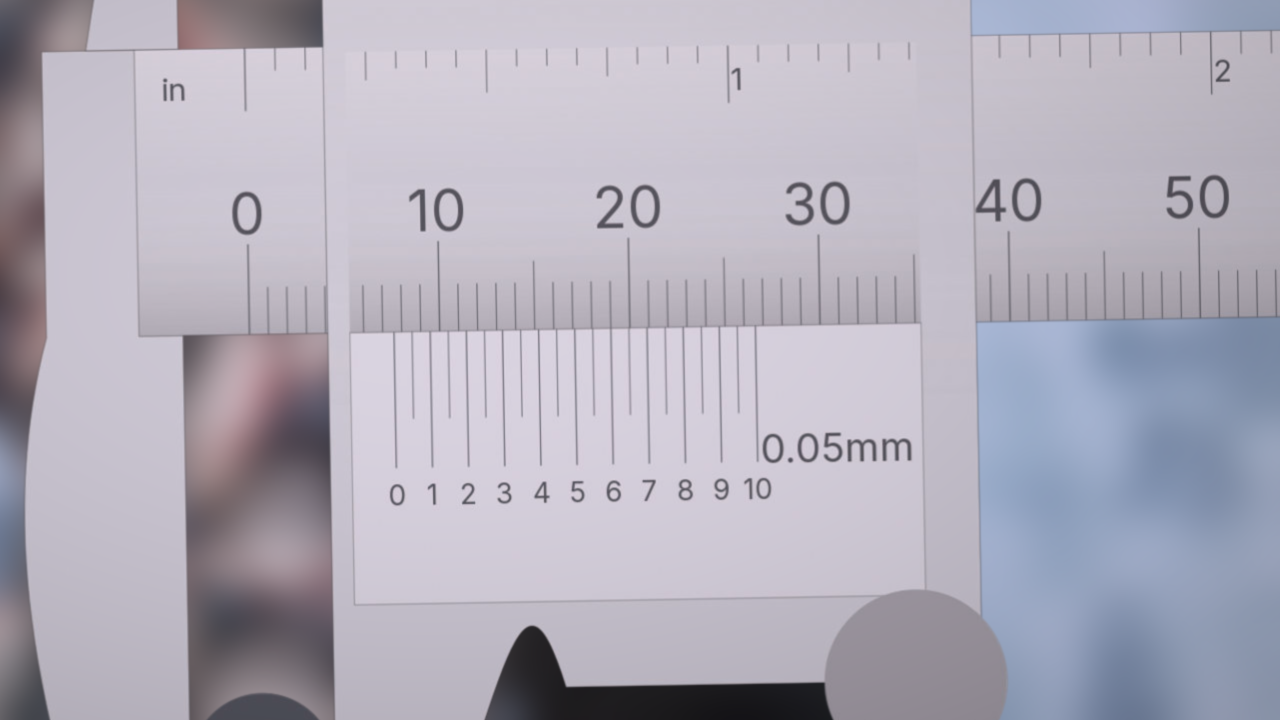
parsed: 7.6 mm
